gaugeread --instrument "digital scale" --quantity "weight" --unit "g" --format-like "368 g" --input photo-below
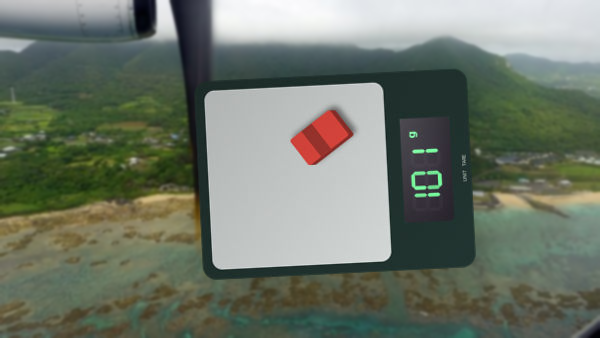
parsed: 101 g
